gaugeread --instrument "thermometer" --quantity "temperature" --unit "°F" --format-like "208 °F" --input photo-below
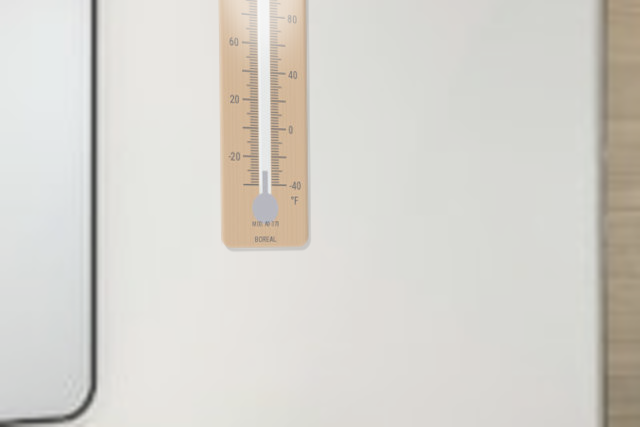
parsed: -30 °F
